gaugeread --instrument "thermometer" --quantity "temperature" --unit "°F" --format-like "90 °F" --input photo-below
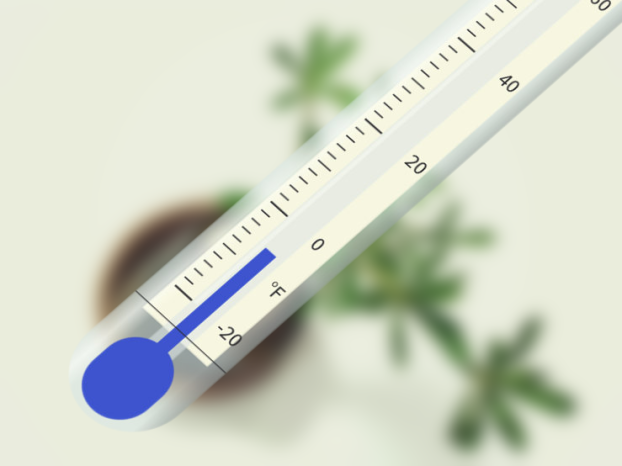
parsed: -6 °F
